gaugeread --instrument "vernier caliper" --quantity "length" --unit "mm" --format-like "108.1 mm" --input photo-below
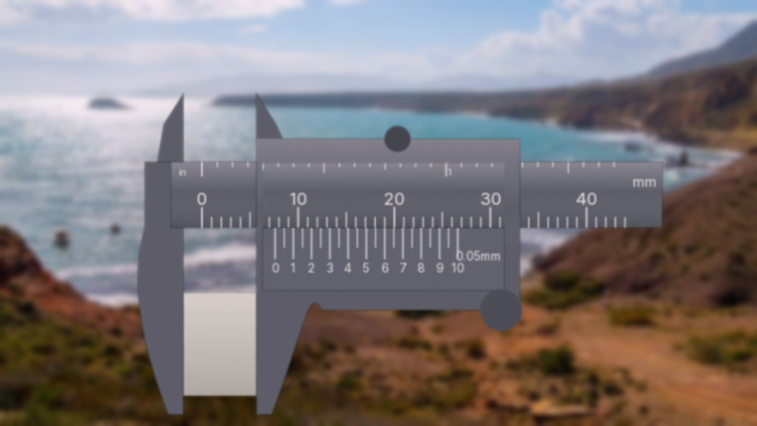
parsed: 7.6 mm
